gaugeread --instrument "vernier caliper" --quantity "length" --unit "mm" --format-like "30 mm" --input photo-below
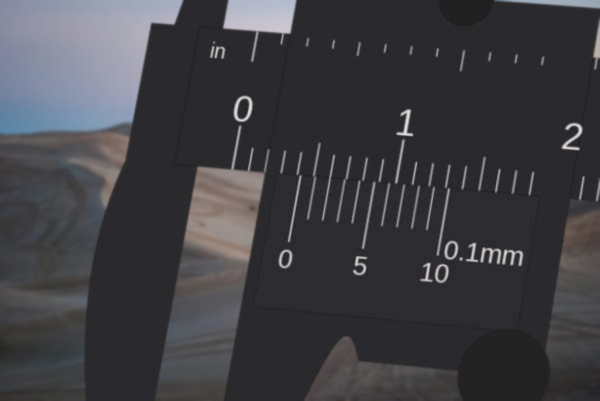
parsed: 4.2 mm
